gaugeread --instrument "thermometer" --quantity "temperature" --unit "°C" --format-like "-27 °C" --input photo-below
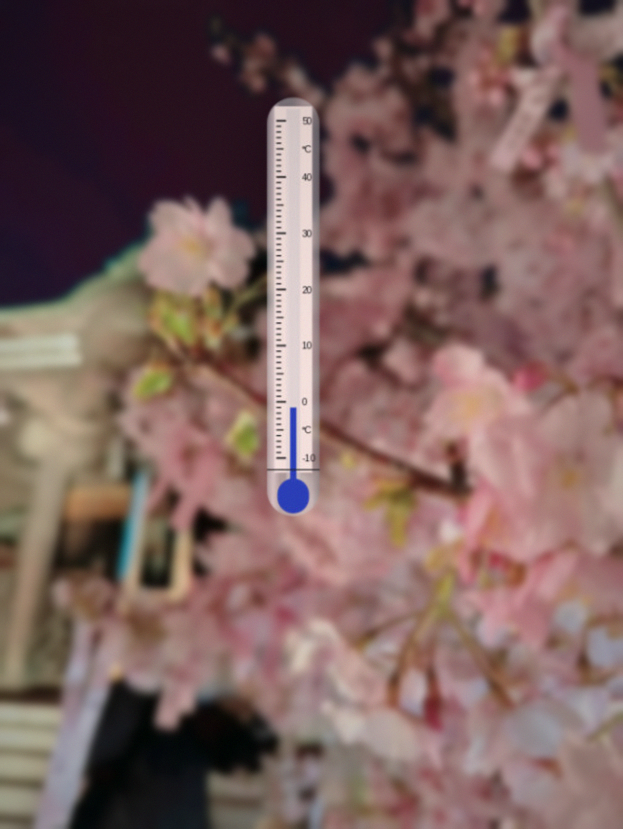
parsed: -1 °C
